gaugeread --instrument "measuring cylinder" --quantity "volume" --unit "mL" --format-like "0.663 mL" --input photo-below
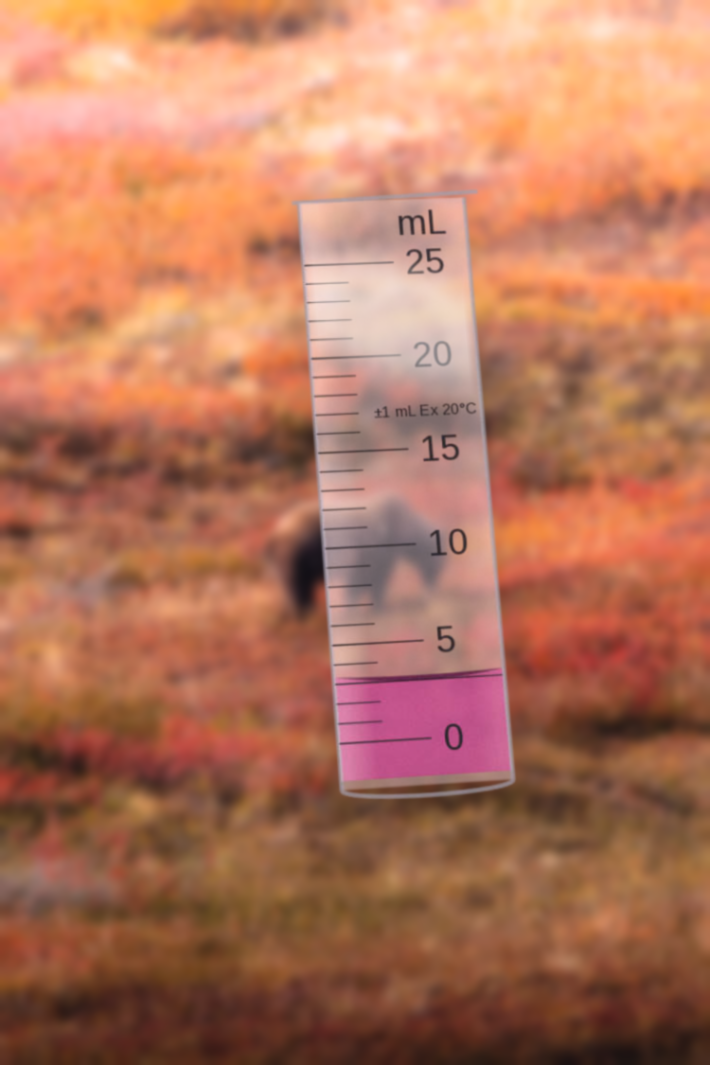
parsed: 3 mL
